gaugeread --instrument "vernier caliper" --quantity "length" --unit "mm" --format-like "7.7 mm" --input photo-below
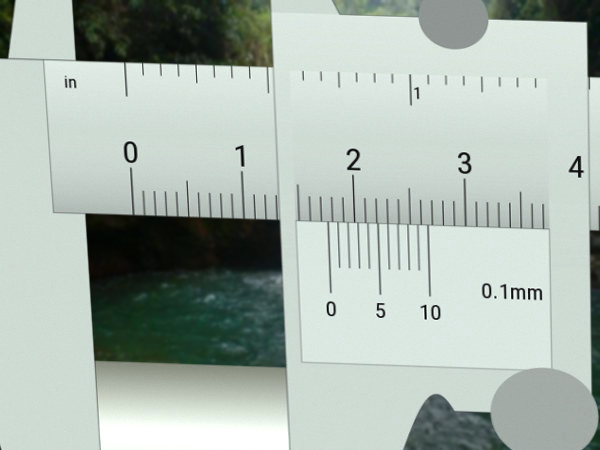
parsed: 17.6 mm
